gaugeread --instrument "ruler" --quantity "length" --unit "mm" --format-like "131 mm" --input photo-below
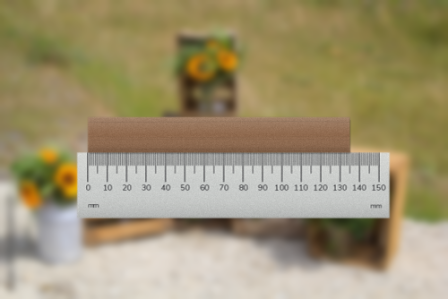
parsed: 135 mm
